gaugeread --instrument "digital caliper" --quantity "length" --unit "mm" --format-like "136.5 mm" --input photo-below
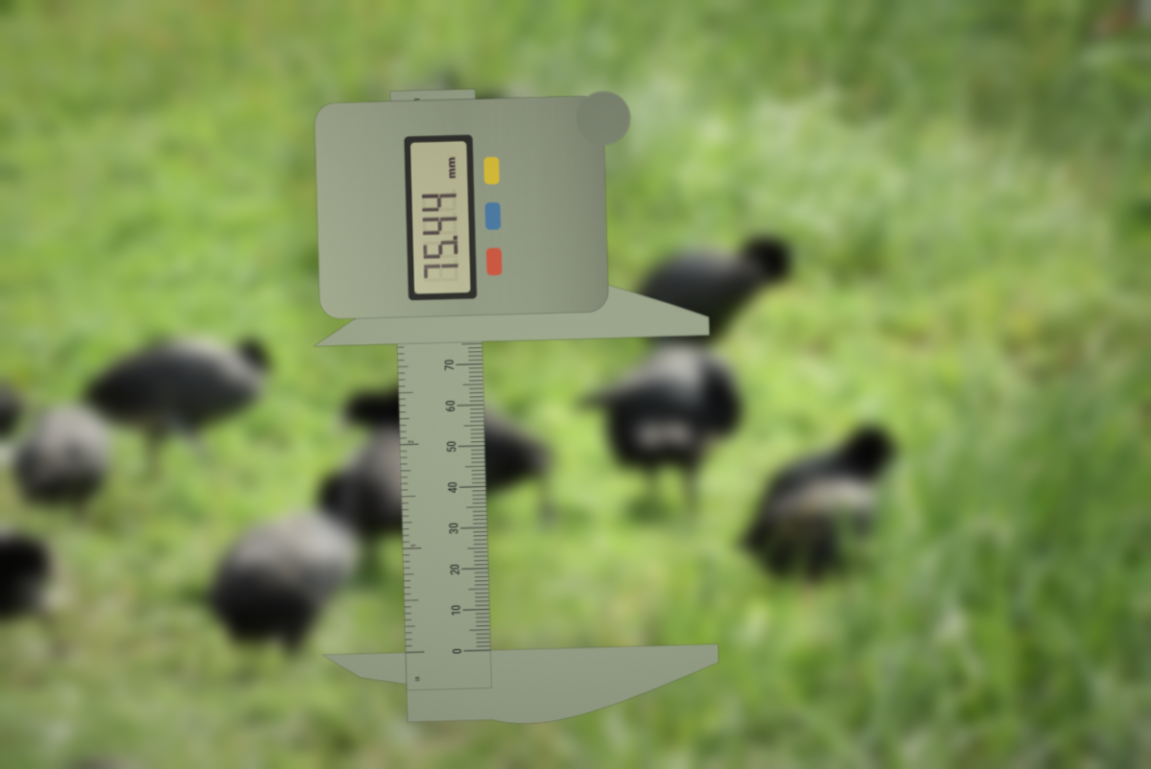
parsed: 75.44 mm
